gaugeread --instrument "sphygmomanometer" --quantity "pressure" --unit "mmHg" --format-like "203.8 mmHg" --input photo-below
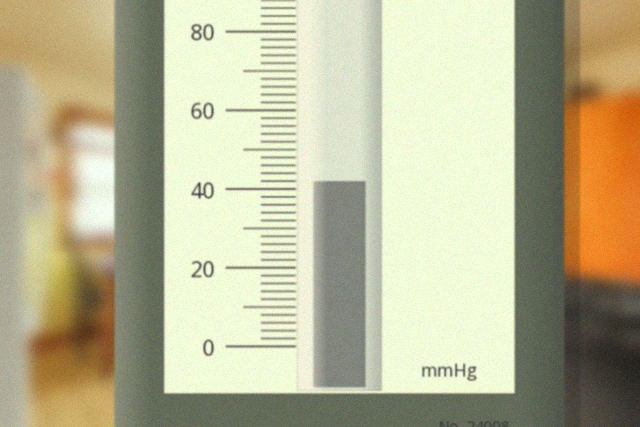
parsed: 42 mmHg
